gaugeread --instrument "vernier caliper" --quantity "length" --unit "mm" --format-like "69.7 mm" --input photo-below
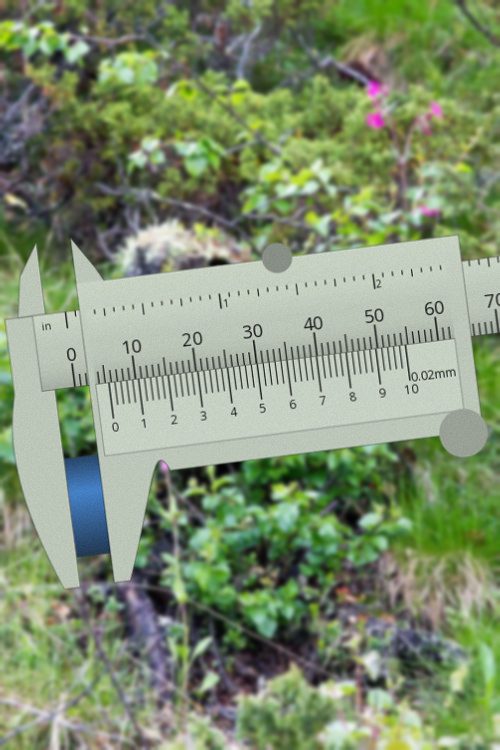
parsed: 5.6 mm
